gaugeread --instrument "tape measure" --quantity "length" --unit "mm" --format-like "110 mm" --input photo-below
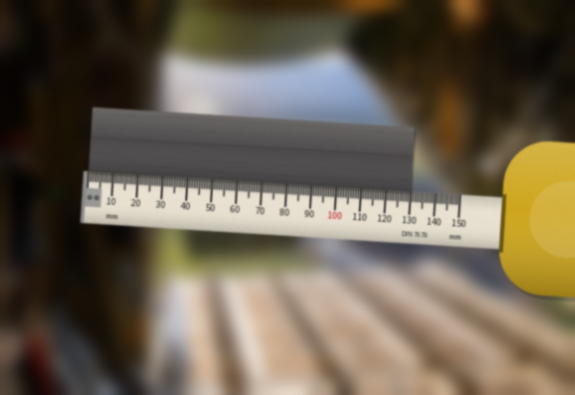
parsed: 130 mm
